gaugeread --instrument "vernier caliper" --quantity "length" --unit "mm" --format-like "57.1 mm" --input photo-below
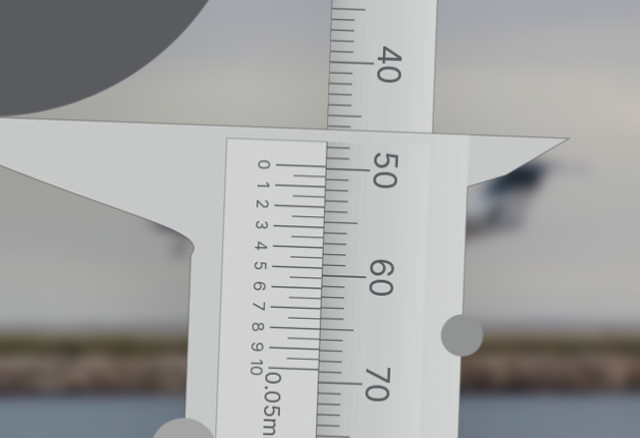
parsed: 49.8 mm
